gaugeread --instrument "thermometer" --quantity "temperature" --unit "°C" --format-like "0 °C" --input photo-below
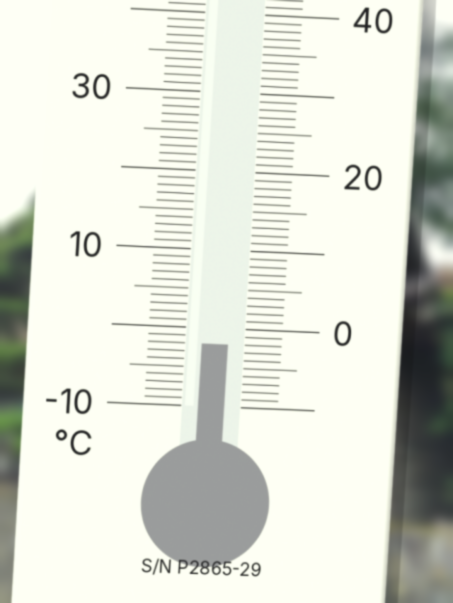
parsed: -2 °C
